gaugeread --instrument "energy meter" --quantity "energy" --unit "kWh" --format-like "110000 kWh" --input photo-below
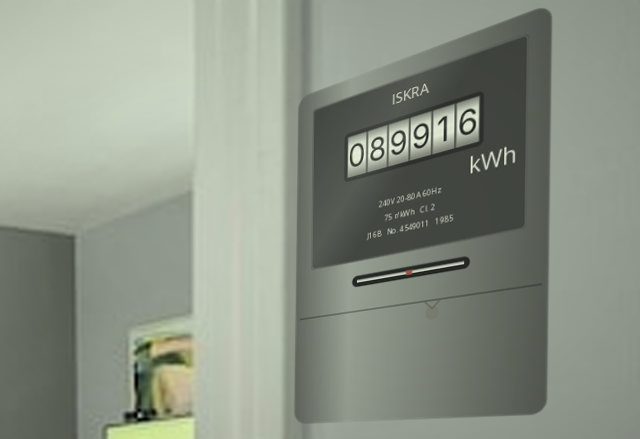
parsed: 89916 kWh
